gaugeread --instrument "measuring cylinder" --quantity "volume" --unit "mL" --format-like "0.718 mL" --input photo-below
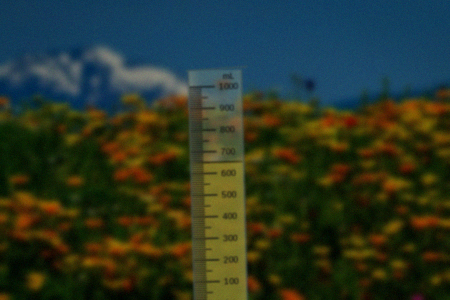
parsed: 650 mL
